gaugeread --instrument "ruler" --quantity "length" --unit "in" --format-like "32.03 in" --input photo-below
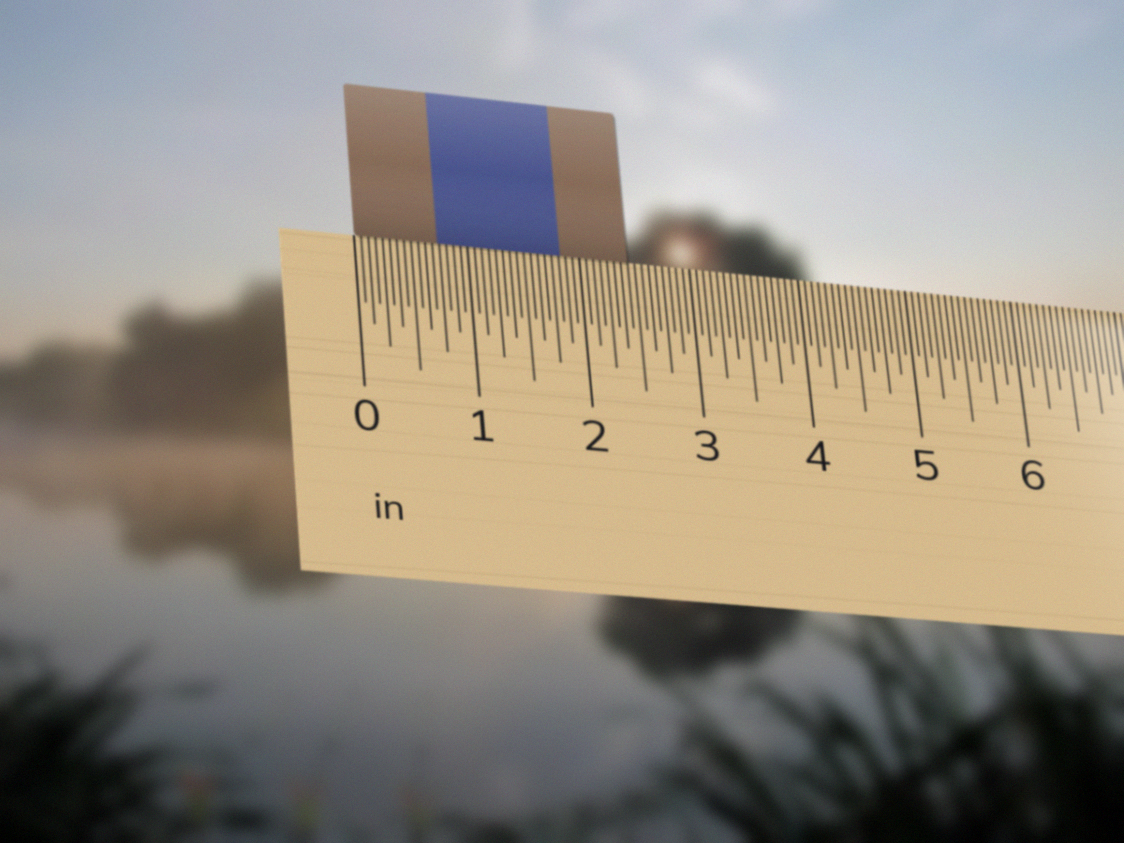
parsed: 2.4375 in
